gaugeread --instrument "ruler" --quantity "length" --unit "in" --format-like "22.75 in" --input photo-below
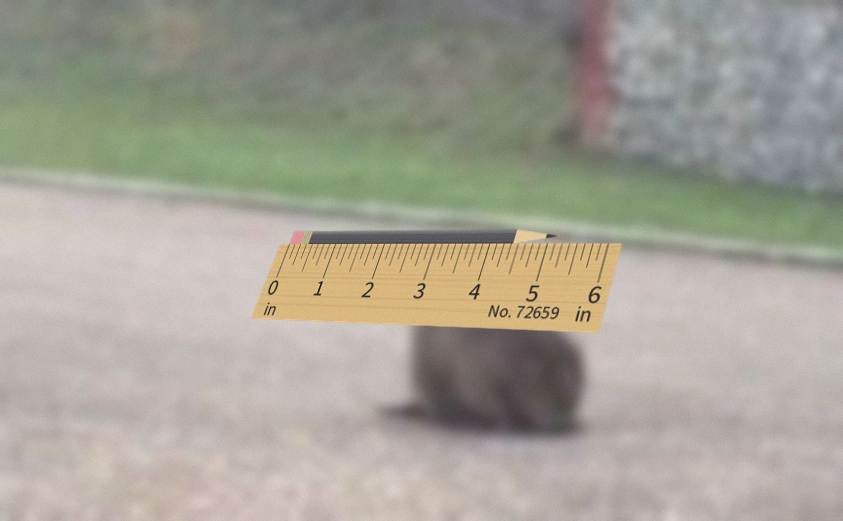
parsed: 5.125 in
